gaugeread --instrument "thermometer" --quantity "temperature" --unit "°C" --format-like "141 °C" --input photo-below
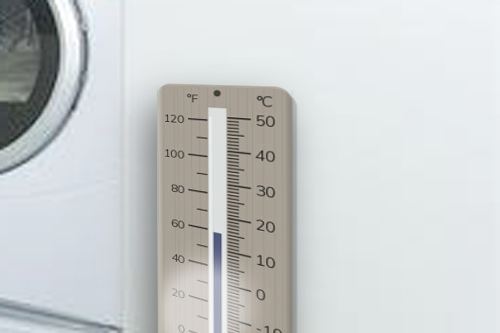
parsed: 15 °C
